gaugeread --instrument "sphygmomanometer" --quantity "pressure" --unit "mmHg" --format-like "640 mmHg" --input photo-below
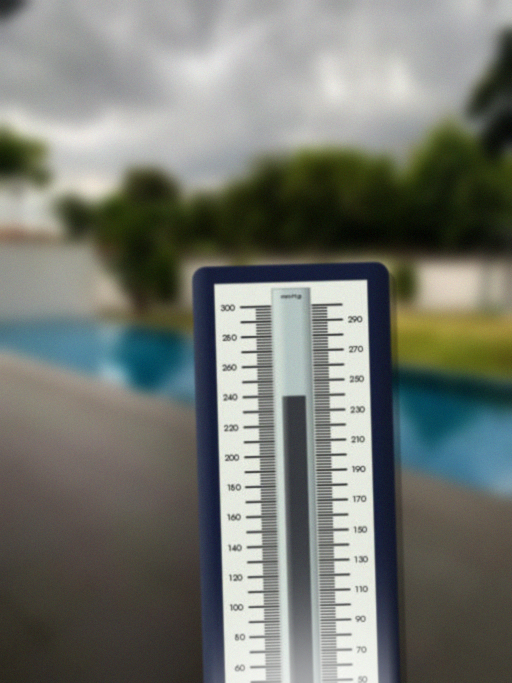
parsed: 240 mmHg
